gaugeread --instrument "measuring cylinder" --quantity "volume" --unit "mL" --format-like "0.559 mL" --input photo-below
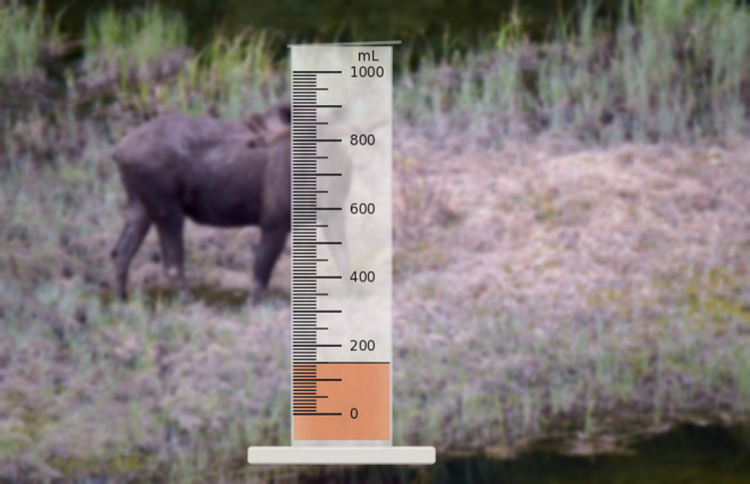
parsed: 150 mL
